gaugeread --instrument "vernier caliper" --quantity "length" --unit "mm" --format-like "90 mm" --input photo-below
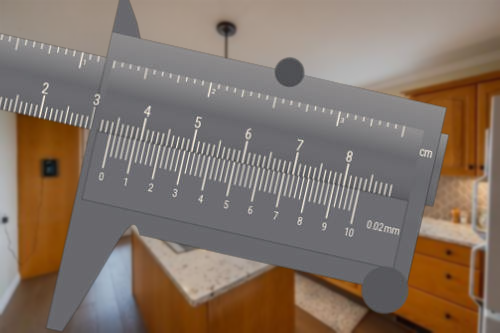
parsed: 34.0 mm
